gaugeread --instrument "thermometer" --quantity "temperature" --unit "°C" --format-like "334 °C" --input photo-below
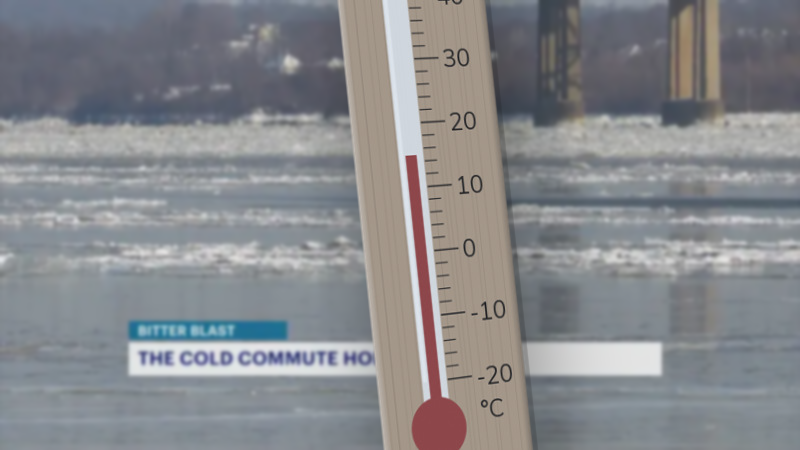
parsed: 15 °C
